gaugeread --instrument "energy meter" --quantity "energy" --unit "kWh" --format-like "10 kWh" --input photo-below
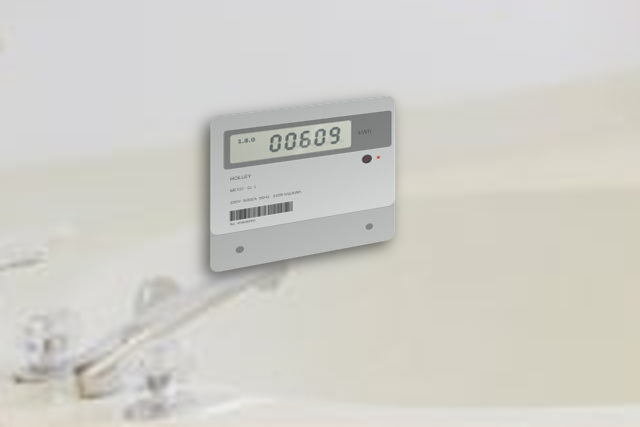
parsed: 609 kWh
